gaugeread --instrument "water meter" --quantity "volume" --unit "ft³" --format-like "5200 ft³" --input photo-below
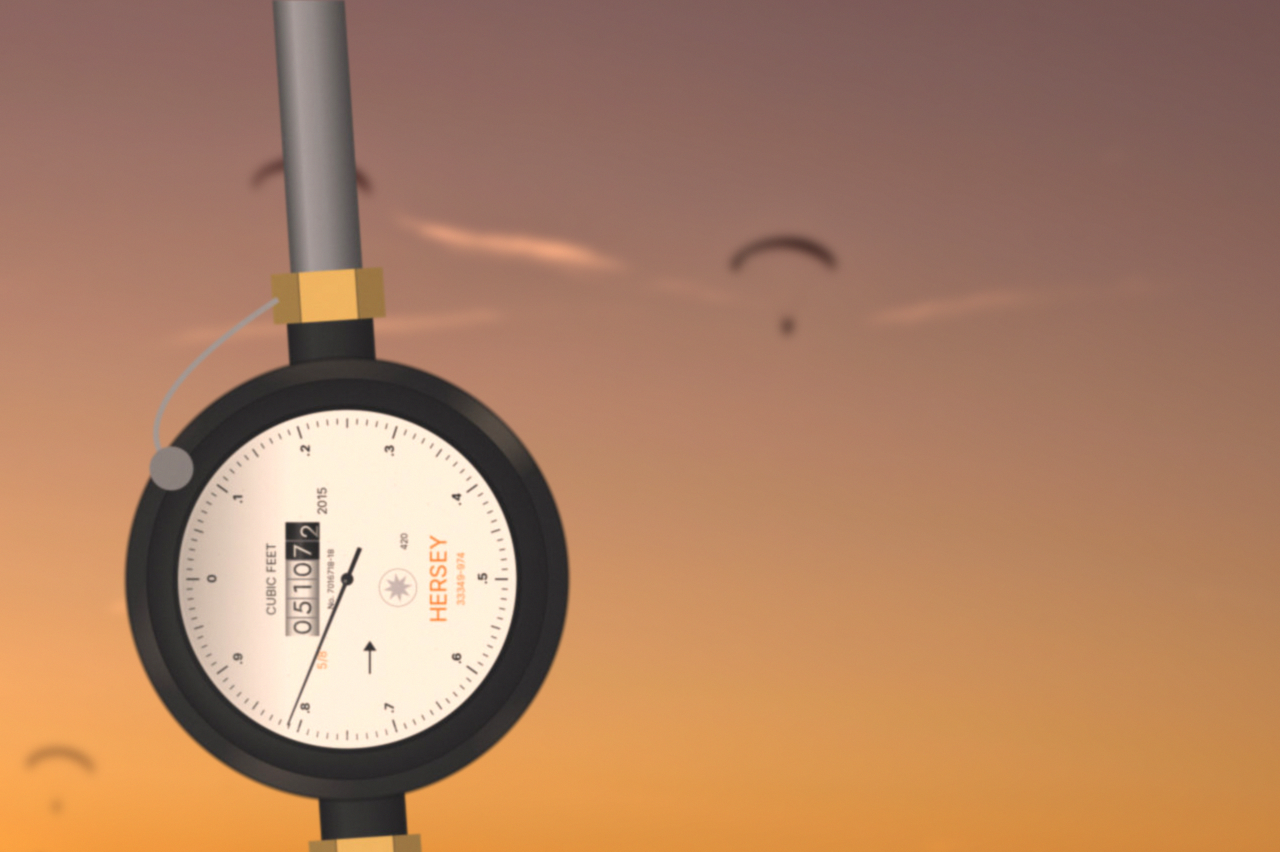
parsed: 51071.81 ft³
